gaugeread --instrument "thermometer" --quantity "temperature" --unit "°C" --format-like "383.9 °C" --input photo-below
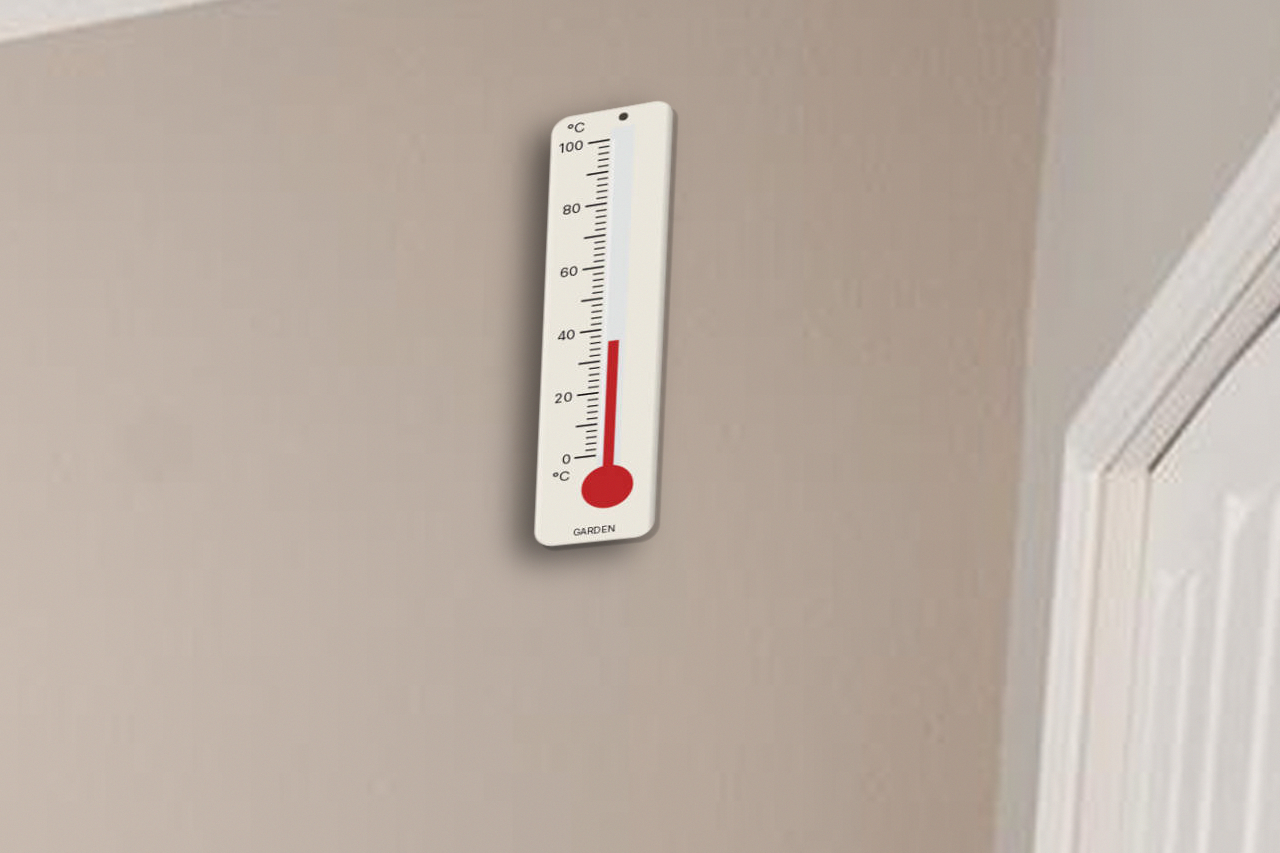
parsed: 36 °C
